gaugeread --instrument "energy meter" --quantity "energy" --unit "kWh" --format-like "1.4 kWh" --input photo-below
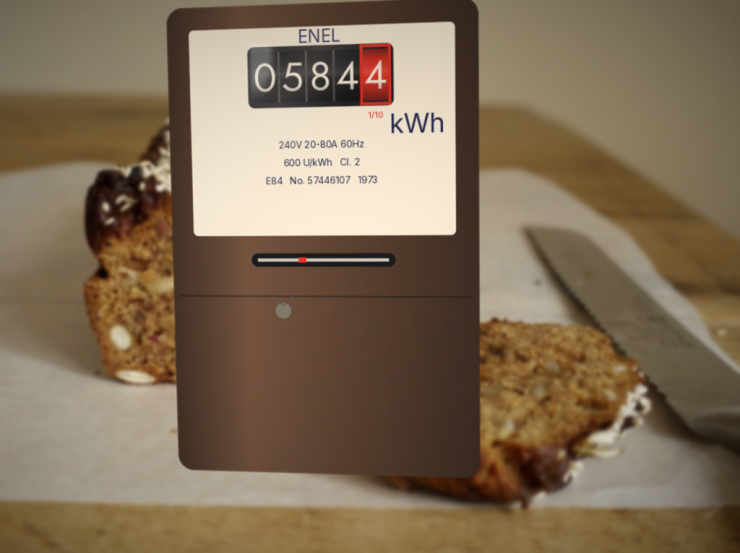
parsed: 584.4 kWh
